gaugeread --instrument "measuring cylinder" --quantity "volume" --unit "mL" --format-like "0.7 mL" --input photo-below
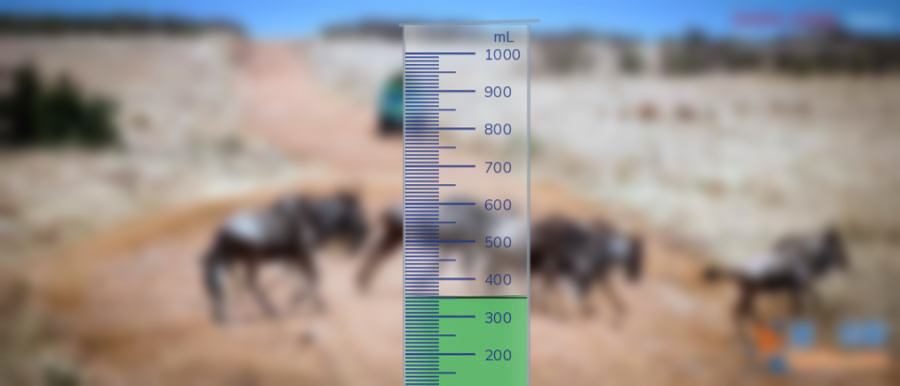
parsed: 350 mL
